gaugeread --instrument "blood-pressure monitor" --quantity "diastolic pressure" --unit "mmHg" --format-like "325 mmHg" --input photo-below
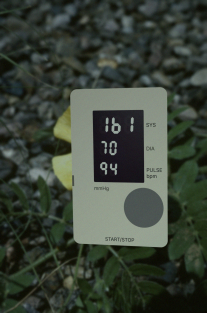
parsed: 70 mmHg
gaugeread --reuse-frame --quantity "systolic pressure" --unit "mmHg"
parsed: 161 mmHg
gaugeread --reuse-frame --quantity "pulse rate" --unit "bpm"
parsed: 94 bpm
